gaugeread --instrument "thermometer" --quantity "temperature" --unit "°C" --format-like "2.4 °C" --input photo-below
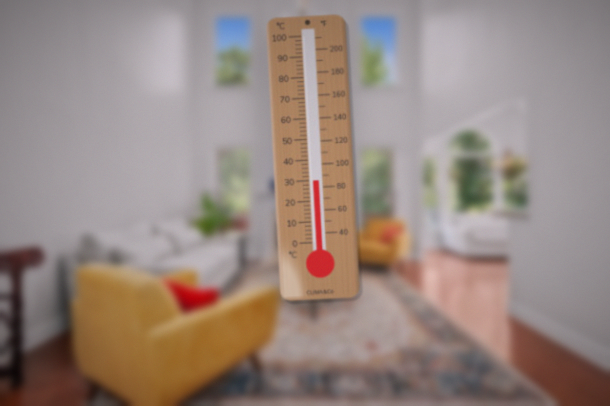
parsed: 30 °C
